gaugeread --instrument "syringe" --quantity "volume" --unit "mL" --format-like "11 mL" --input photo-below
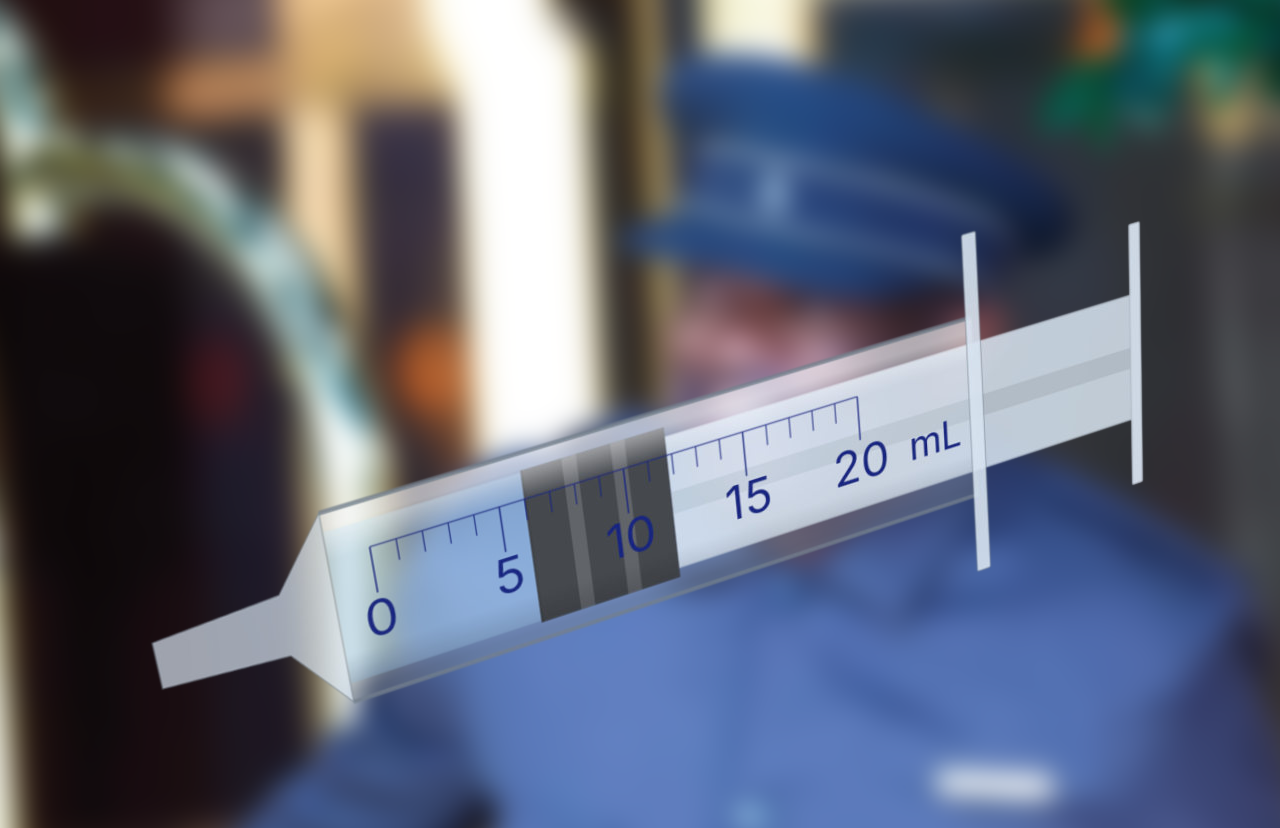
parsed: 6 mL
